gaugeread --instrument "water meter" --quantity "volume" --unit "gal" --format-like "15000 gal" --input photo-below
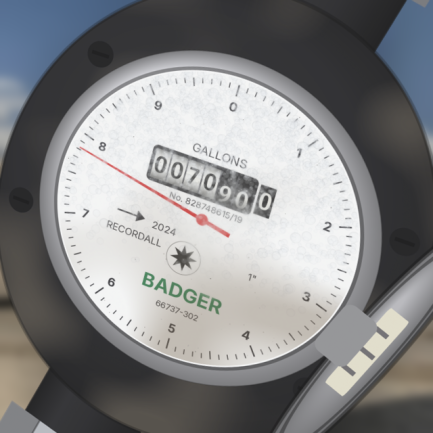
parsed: 70897.8 gal
